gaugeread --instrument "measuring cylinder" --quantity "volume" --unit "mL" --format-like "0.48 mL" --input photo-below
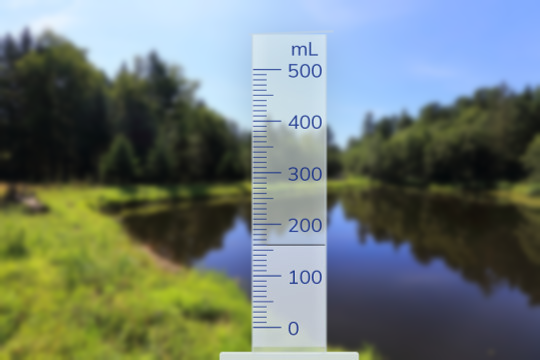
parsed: 160 mL
